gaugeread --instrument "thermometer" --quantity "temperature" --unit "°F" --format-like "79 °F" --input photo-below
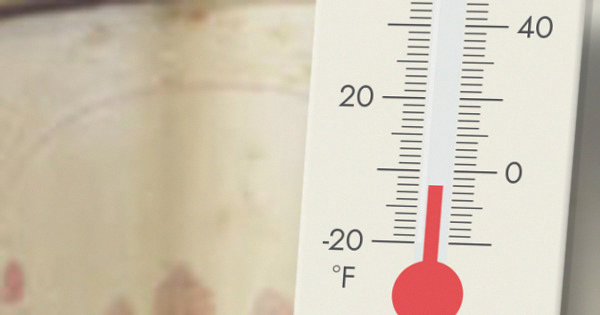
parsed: -4 °F
